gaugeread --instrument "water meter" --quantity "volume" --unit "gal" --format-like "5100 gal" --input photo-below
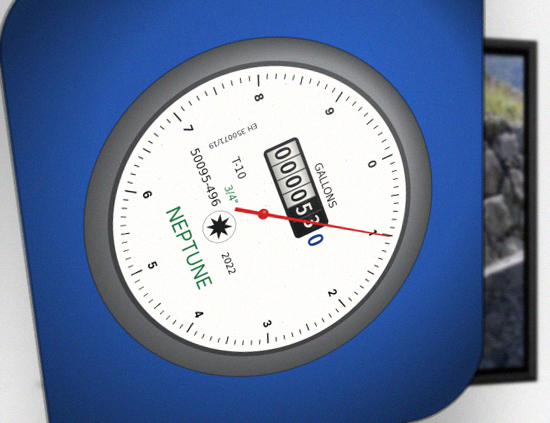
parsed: 531.0 gal
